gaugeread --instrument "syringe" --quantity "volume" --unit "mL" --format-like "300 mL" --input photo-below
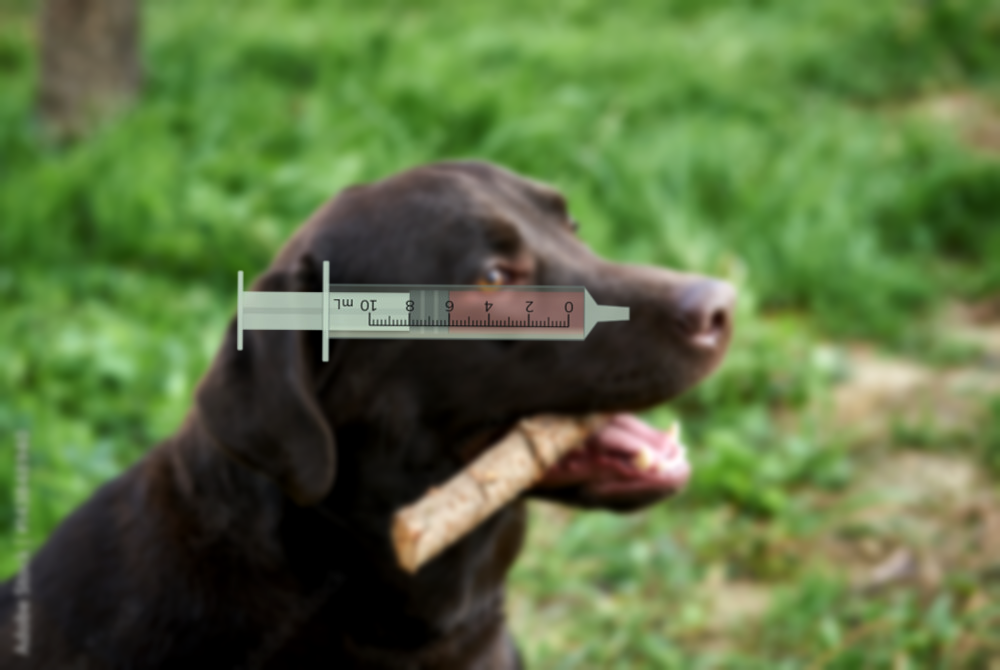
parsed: 6 mL
